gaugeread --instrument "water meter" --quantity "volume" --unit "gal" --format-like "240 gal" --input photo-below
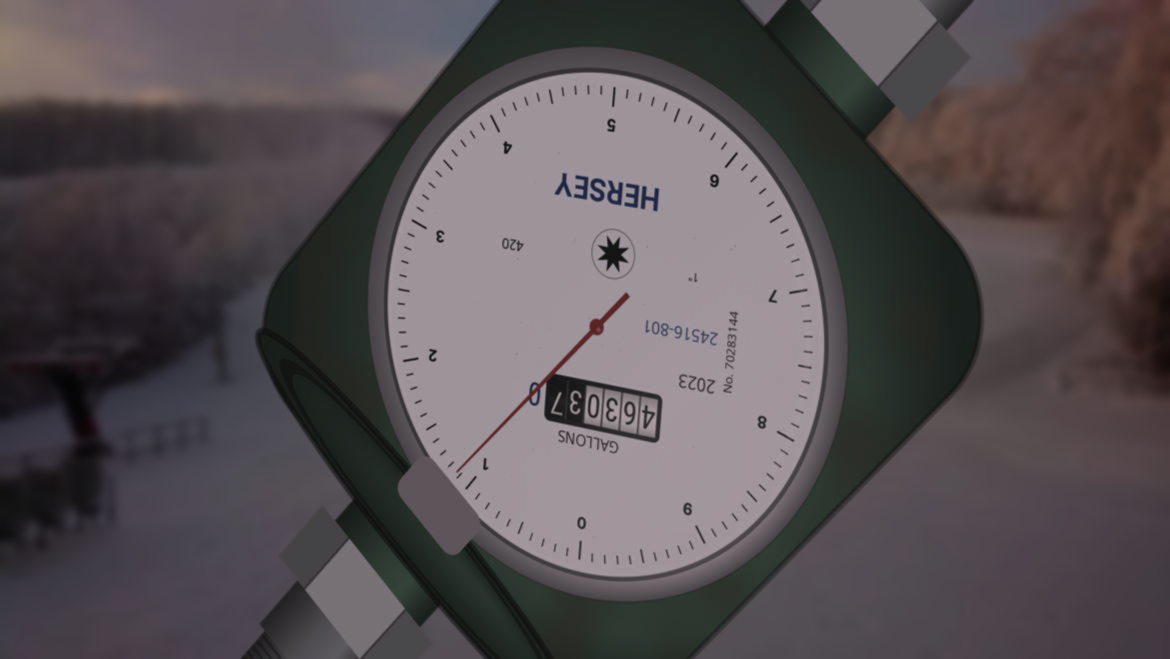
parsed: 4630371.1 gal
